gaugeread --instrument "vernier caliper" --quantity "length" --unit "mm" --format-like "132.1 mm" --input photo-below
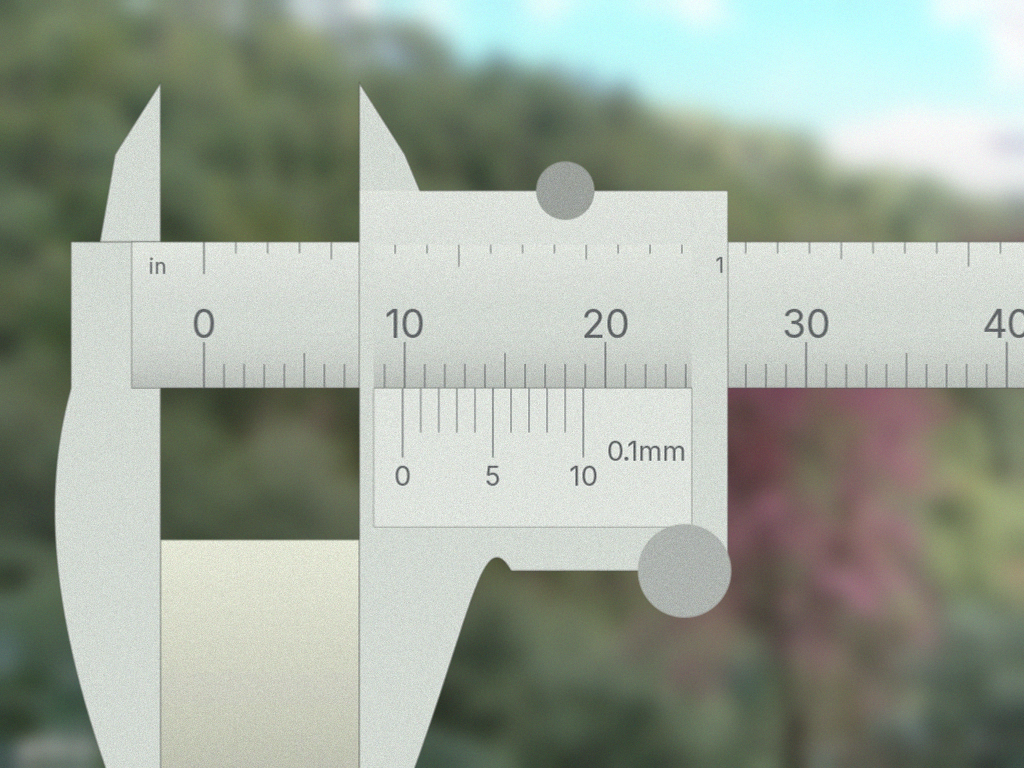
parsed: 9.9 mm
